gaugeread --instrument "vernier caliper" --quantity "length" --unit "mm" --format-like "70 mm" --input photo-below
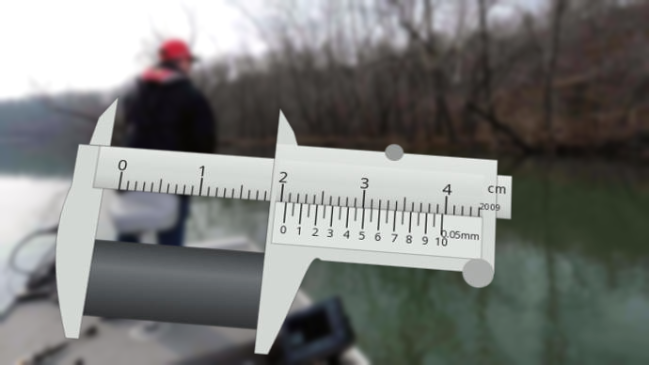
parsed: 20.6 mm
